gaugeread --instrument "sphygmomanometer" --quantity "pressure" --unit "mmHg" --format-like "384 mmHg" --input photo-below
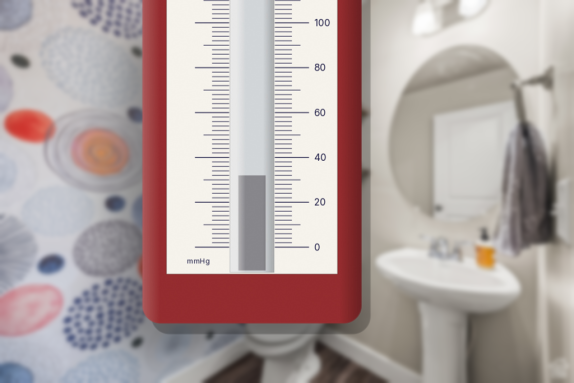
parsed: 32 mmHg
